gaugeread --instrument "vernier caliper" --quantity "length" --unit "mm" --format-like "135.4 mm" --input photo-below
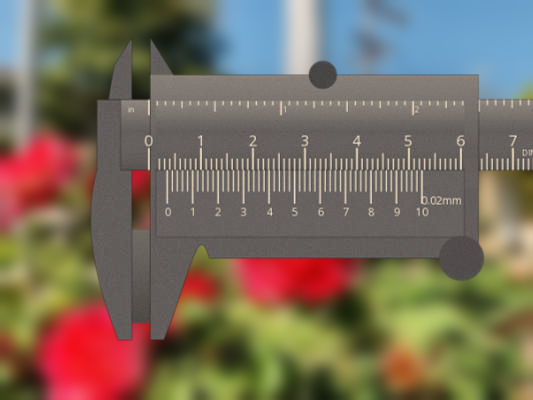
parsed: 3.5 mm
